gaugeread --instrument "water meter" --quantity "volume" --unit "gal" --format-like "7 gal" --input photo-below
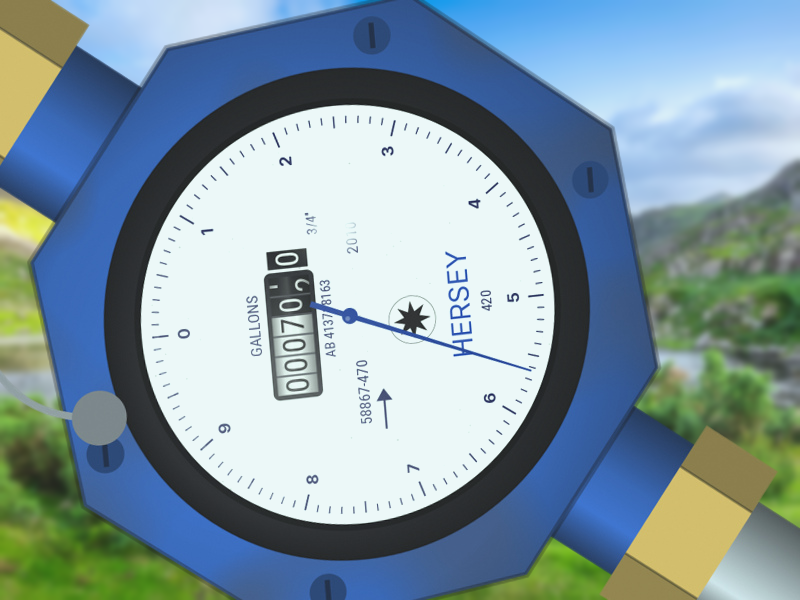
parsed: 7015.6 gal
